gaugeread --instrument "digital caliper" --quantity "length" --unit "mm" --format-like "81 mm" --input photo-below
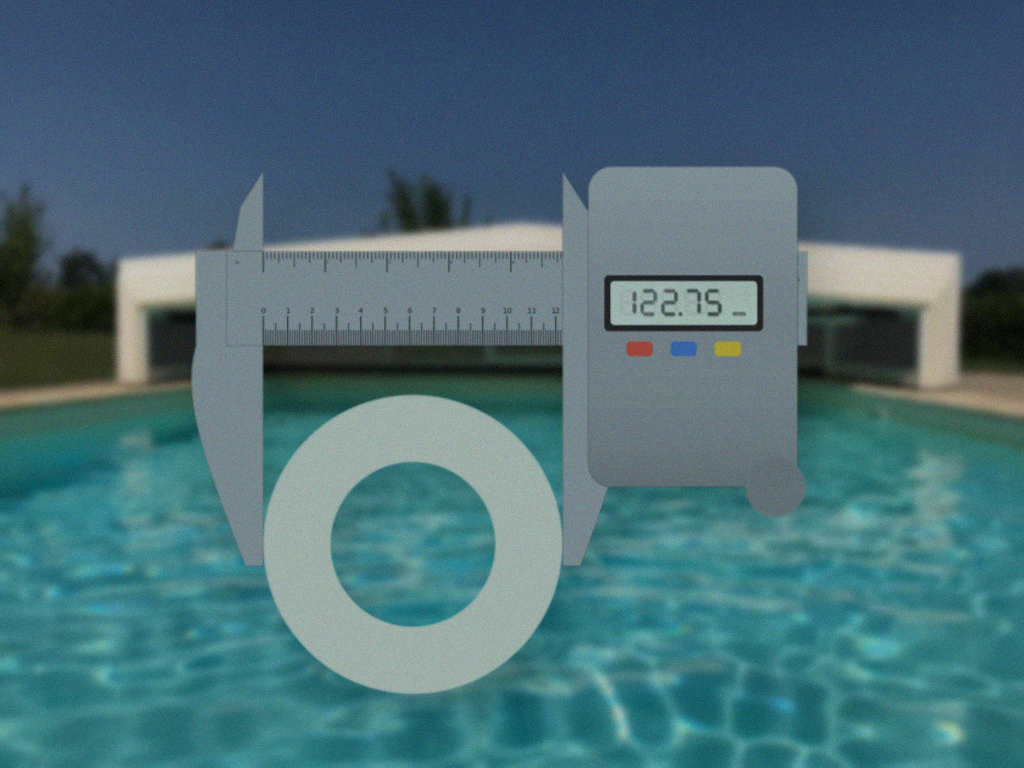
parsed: 122.75 mm
